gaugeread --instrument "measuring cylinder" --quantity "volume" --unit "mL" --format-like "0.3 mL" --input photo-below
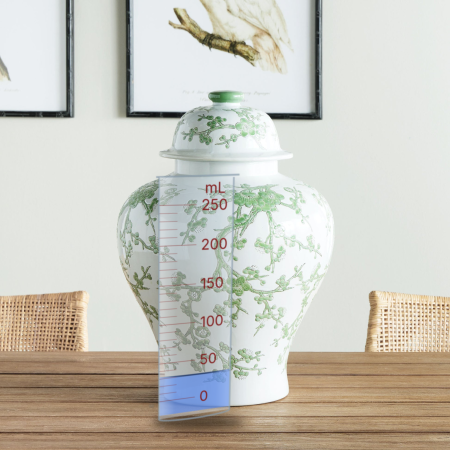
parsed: 30 mL
